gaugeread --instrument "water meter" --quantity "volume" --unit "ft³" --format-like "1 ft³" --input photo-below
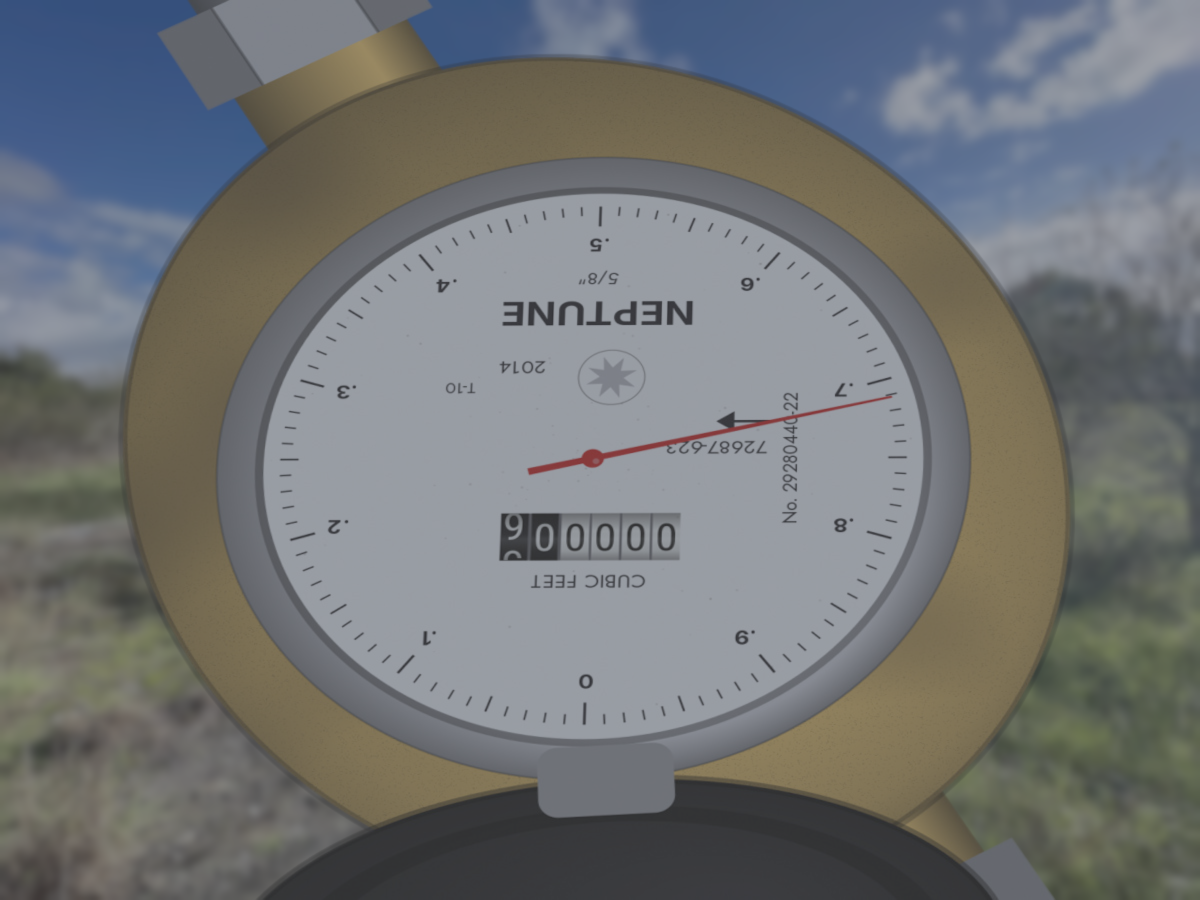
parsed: 5.71 ft³
